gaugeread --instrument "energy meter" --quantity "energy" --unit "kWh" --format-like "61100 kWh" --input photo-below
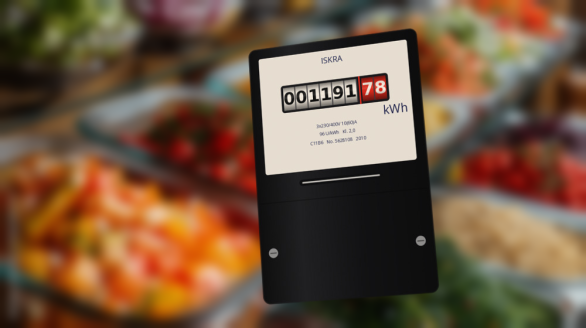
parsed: 1191.78 kWh
